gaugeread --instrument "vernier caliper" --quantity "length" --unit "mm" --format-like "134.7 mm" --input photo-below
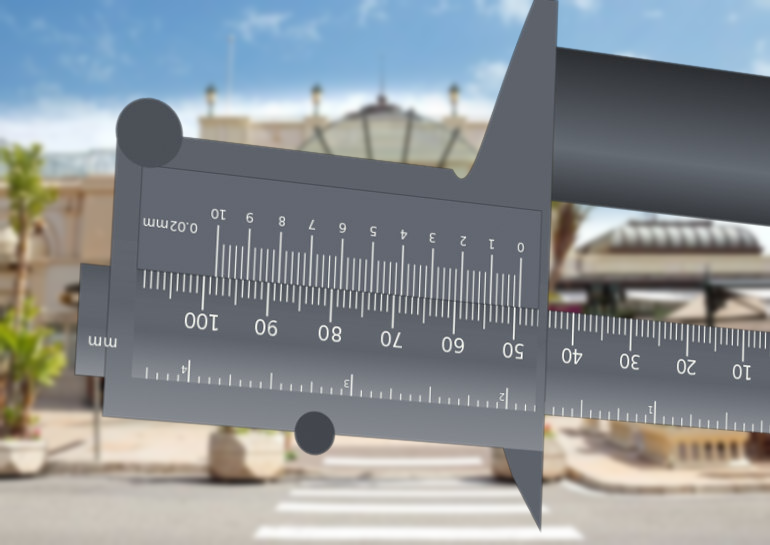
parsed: 49.2 mm
